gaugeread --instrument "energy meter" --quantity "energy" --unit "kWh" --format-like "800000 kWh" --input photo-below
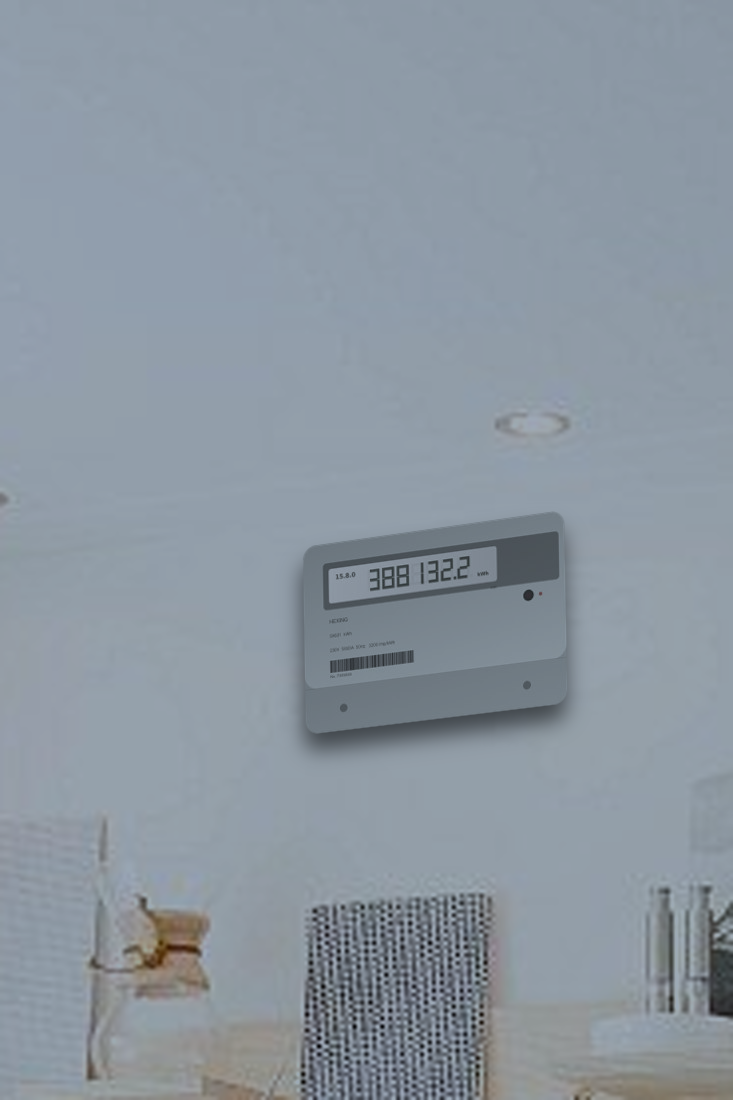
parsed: 388132.2 kWh
